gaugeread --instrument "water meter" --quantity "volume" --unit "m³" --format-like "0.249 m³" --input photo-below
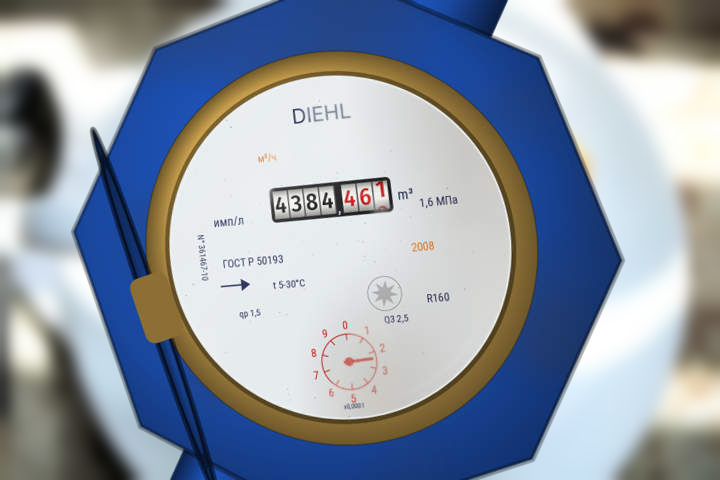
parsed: 4384.4612 m³
